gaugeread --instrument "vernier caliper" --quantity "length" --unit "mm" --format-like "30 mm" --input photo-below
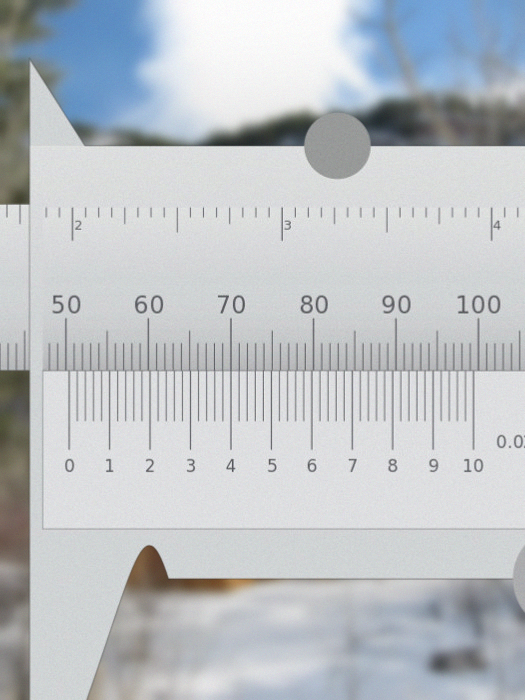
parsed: 50.4 mm
